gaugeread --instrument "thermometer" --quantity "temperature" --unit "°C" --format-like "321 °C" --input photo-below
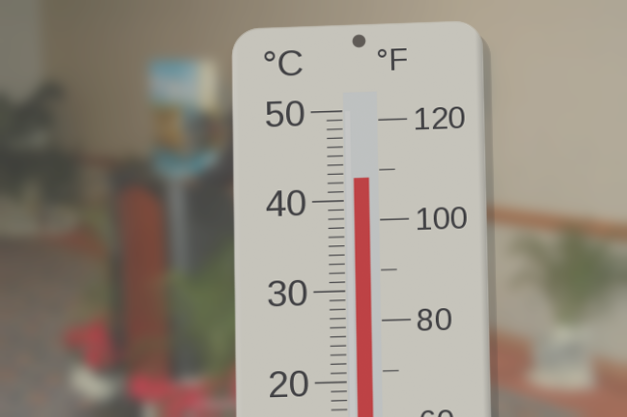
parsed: 42.5 °C
